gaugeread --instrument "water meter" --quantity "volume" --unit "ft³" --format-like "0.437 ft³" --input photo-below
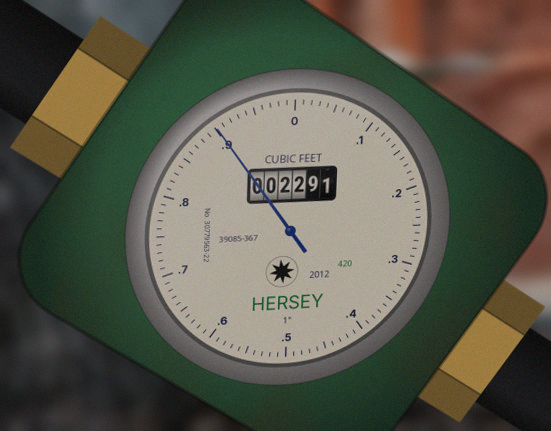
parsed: 2290.90 ft³
